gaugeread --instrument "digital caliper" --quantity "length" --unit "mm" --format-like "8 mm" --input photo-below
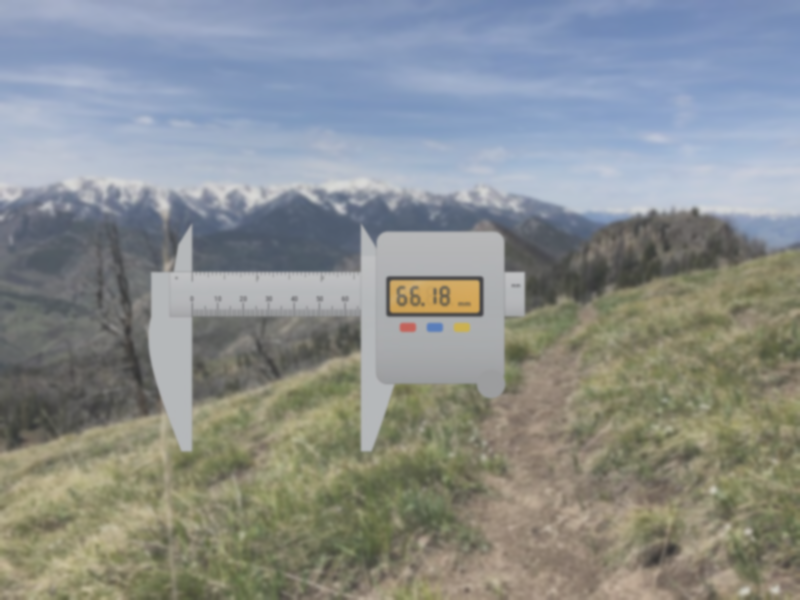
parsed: 66.18 mm
